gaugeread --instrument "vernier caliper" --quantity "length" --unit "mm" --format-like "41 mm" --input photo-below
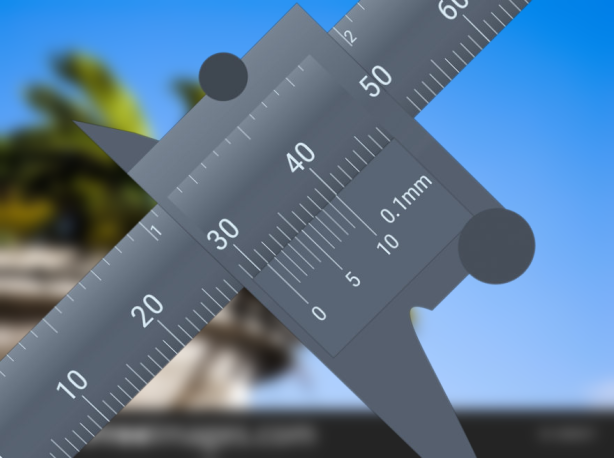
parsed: 30.9 mm
